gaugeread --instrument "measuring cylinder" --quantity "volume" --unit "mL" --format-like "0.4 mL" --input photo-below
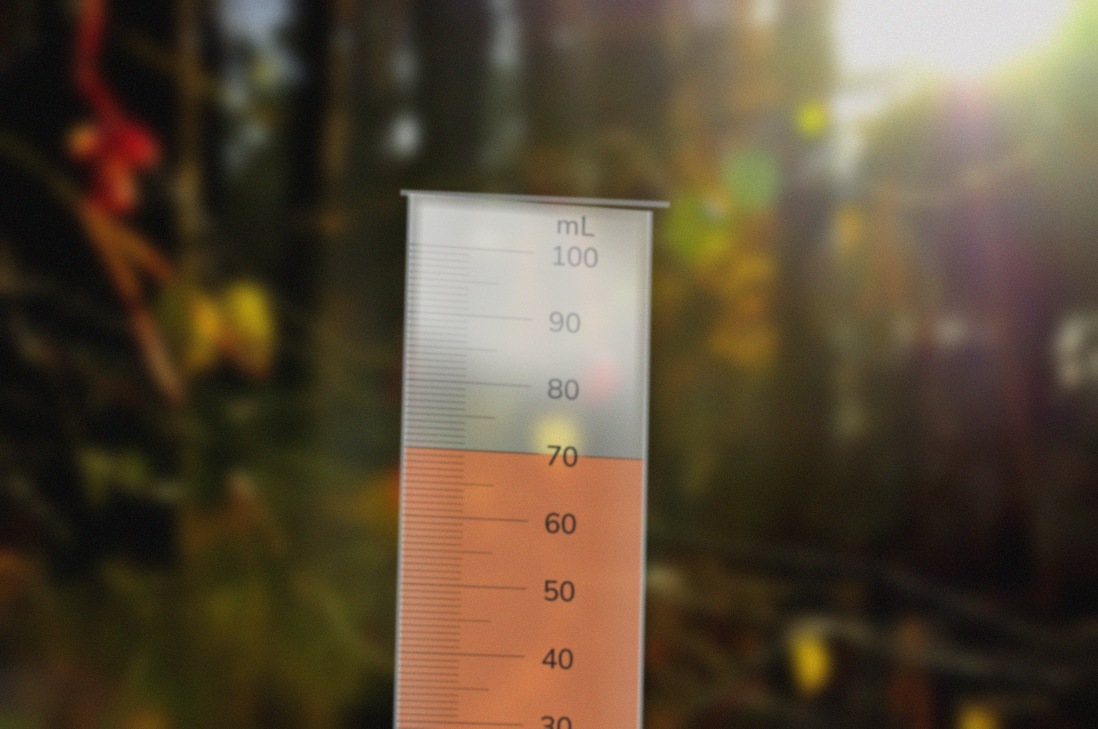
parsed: 70 mL
